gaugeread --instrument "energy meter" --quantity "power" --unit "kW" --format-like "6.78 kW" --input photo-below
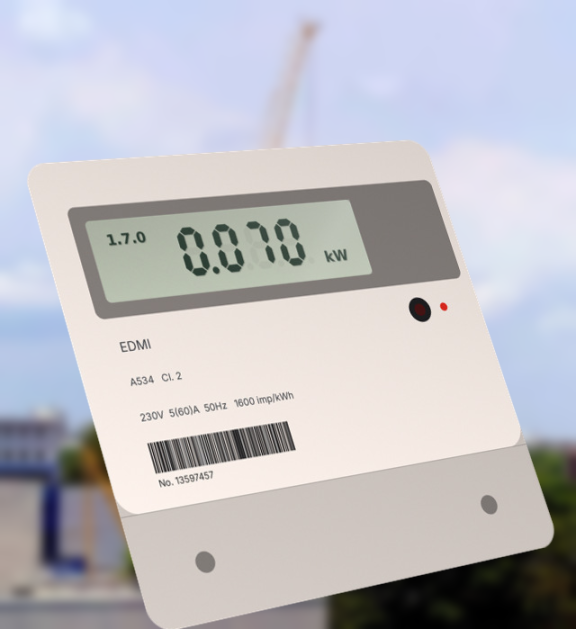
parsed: 0.070 kW
